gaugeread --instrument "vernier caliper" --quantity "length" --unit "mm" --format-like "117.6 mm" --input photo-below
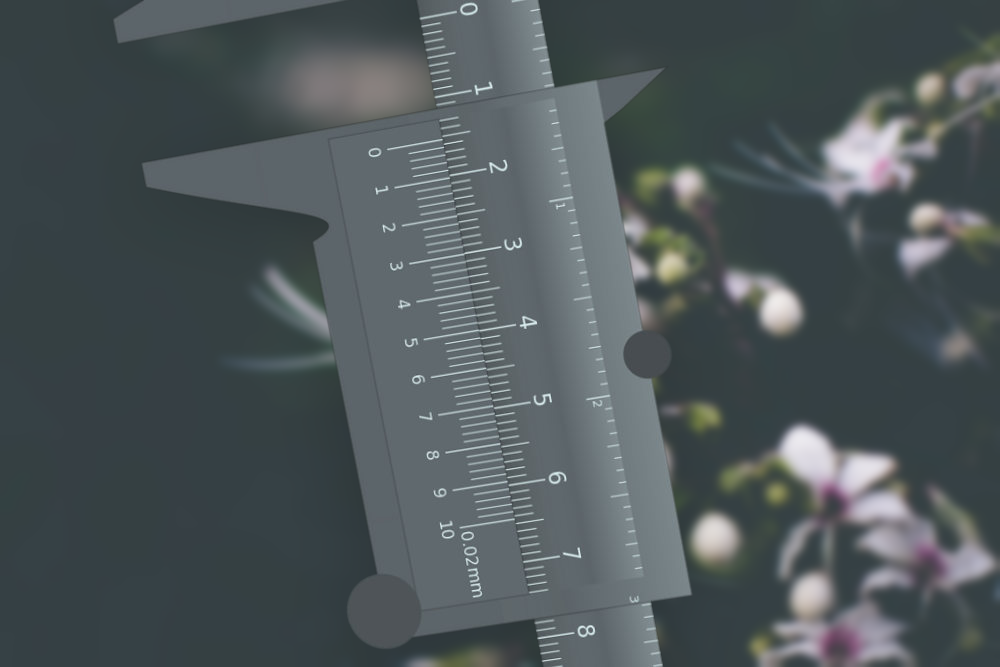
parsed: 15.4 mm
